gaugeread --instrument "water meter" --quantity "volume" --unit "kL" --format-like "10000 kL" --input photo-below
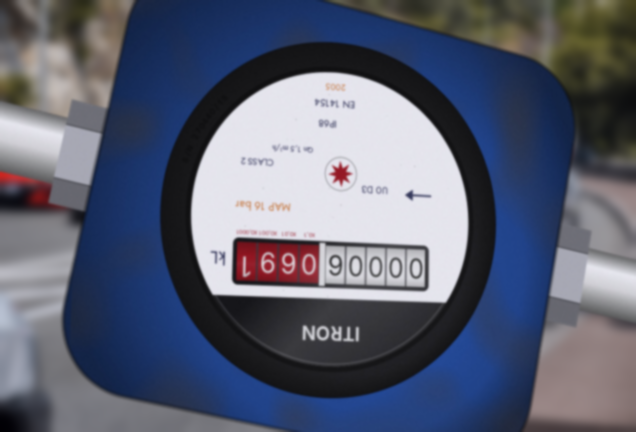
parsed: 6.0691 kL
